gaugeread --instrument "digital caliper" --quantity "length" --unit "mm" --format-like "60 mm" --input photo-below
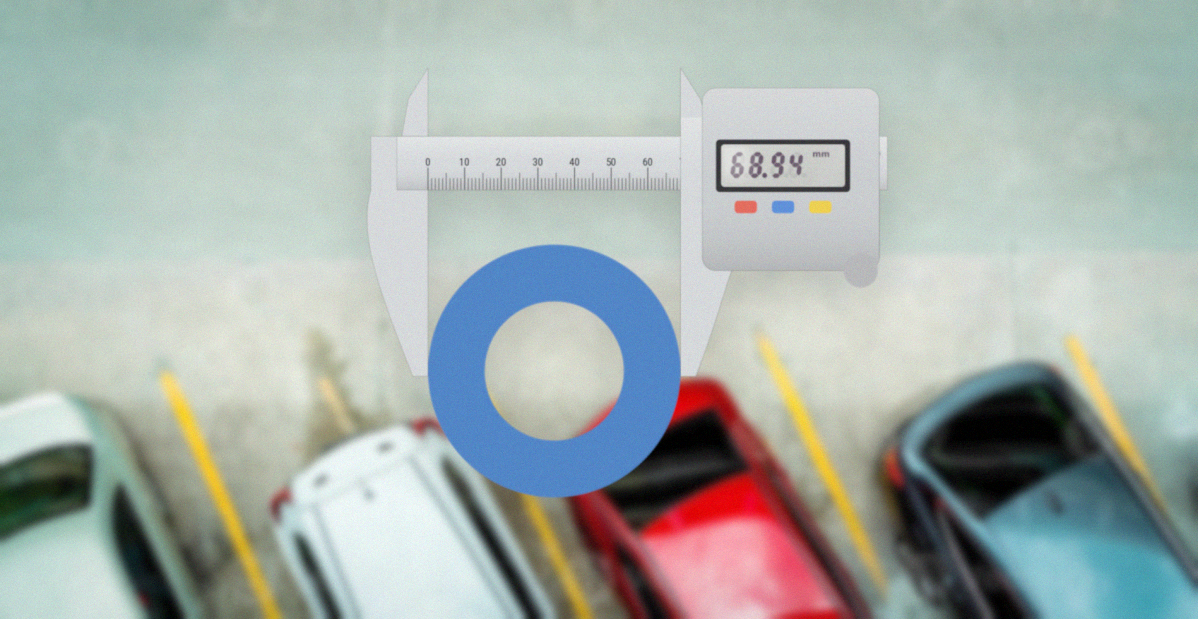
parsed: 68.94 mm
